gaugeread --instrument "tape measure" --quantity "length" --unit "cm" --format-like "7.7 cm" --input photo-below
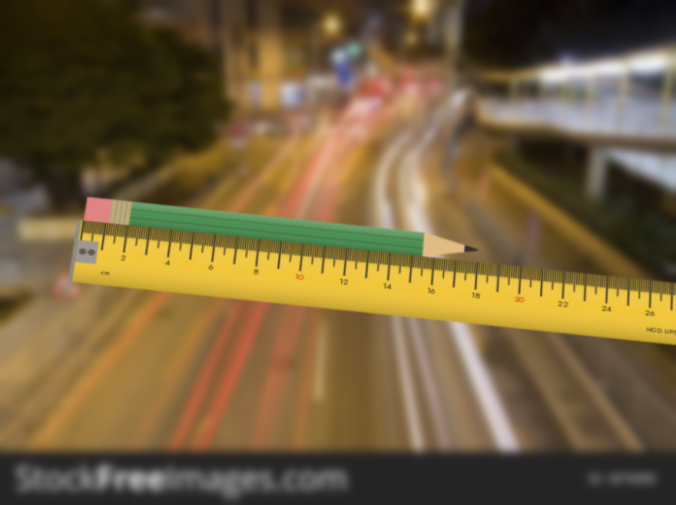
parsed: 18 cm
